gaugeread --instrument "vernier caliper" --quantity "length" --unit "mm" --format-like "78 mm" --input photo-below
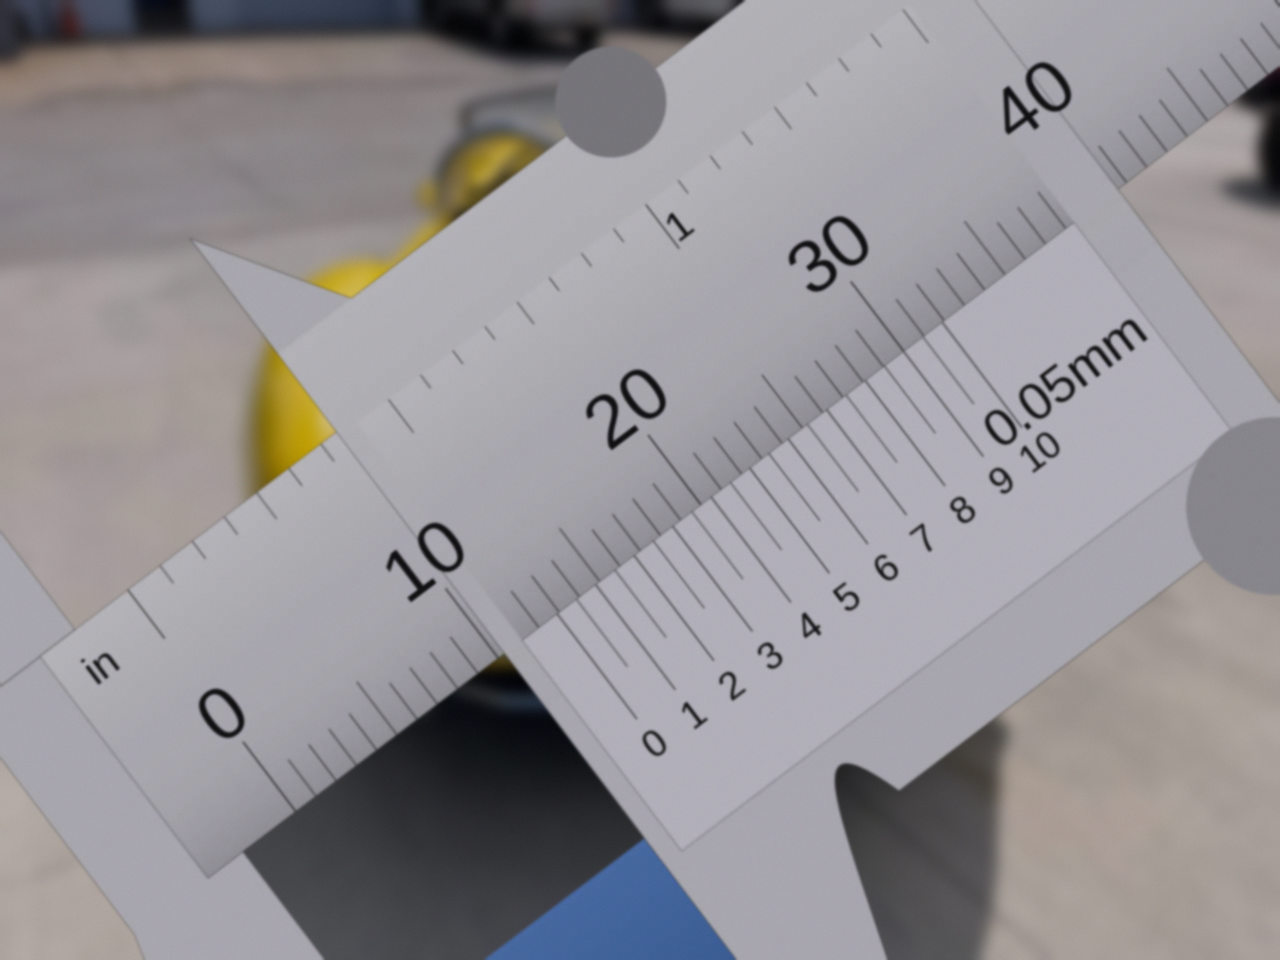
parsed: 12.9 mm
